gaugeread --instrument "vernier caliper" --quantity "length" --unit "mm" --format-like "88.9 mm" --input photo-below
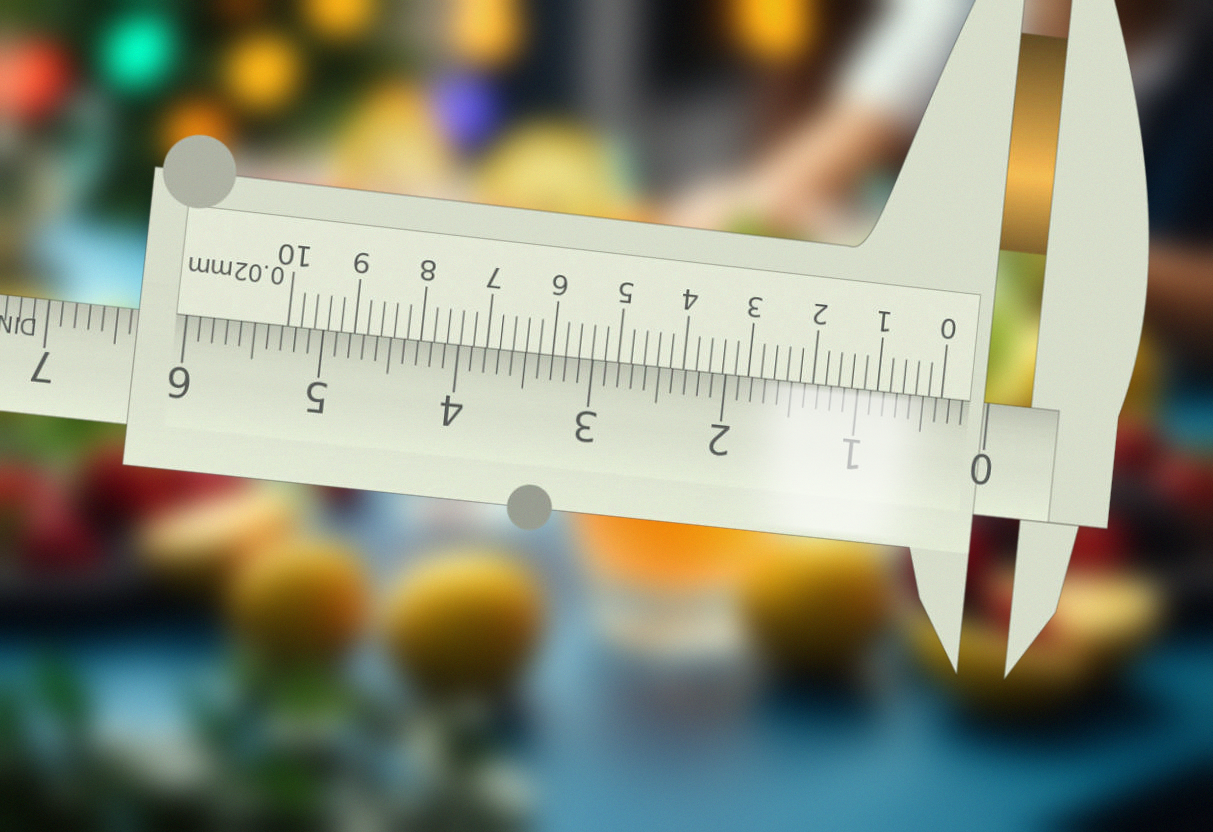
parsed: 3.6 mm
